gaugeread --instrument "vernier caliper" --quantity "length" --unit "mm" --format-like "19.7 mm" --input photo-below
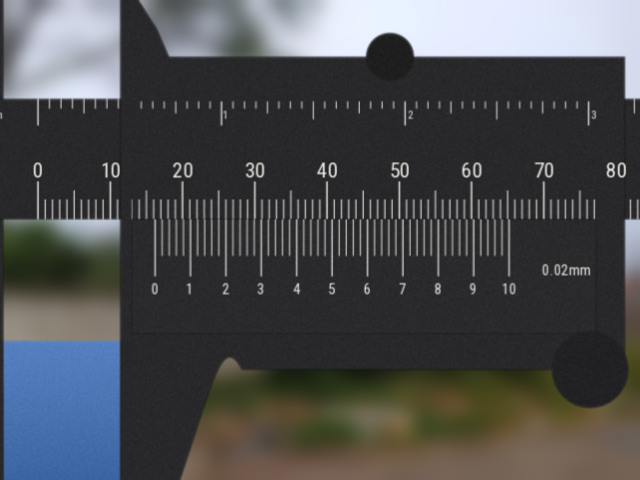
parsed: 16.2 mm
